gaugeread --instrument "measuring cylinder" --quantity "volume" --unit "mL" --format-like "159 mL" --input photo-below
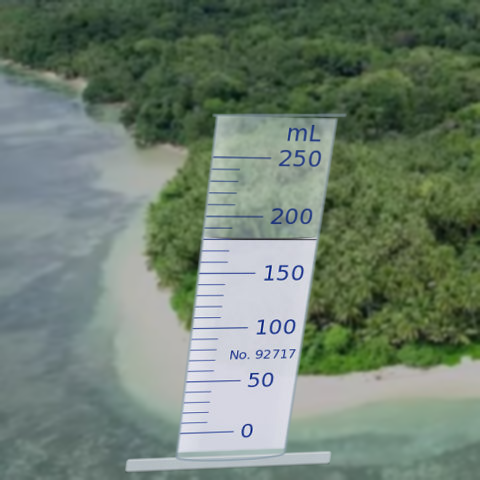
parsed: 180 mL
